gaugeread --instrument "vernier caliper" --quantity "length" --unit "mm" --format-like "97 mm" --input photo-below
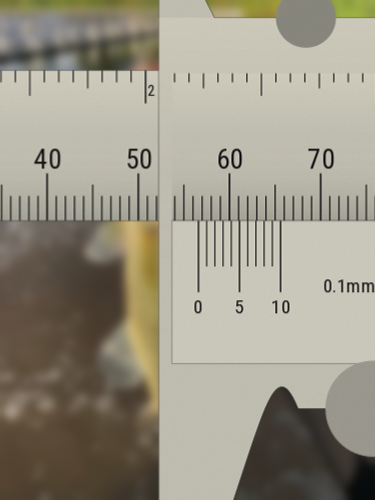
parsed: 56.6 mm
